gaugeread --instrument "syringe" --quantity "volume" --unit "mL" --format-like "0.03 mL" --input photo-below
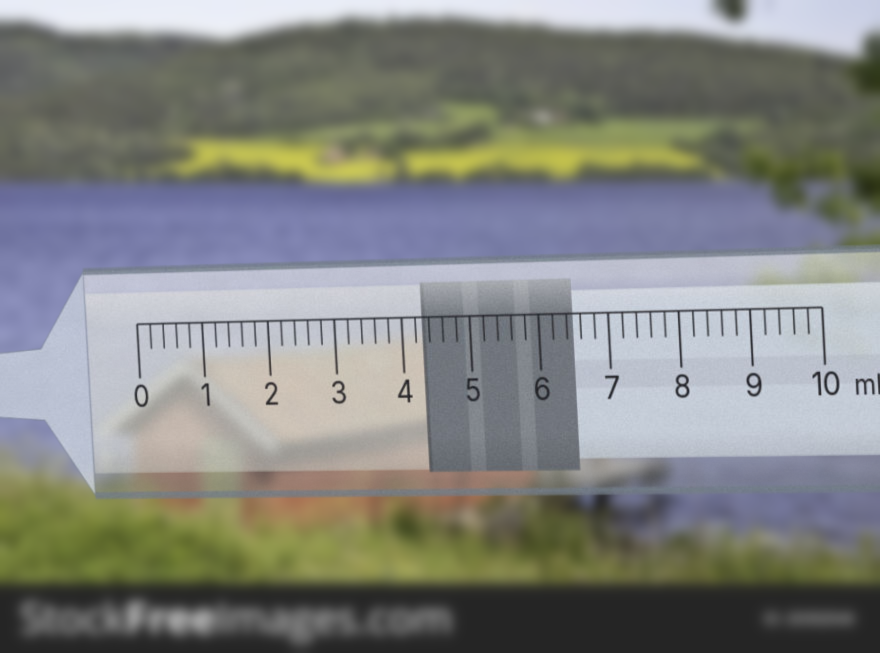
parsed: 4.3 mL
